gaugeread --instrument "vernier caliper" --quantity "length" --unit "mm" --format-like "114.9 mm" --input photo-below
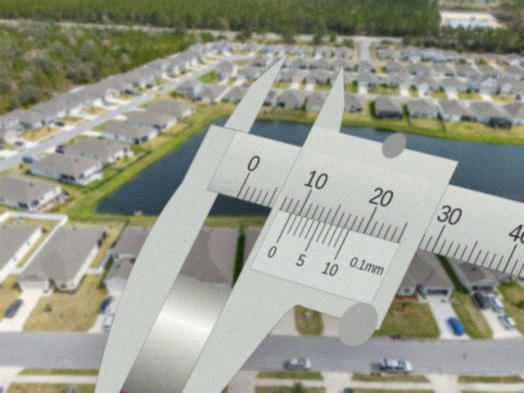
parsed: 8.8 mm
